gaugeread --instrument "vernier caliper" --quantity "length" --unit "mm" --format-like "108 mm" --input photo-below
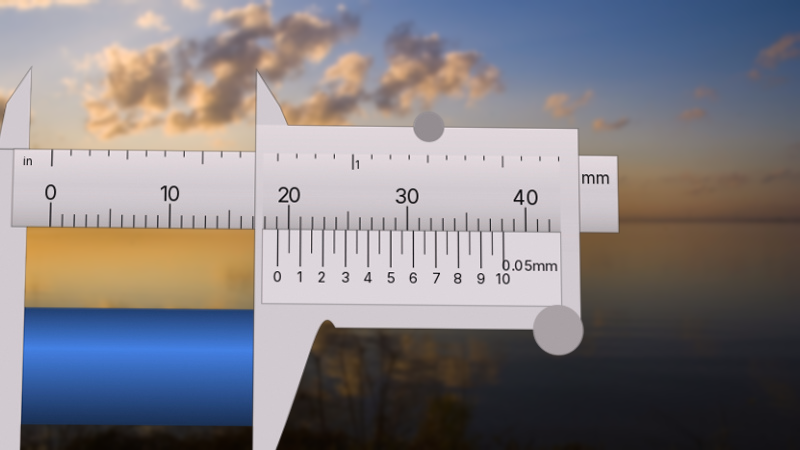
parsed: 19.1 mm
